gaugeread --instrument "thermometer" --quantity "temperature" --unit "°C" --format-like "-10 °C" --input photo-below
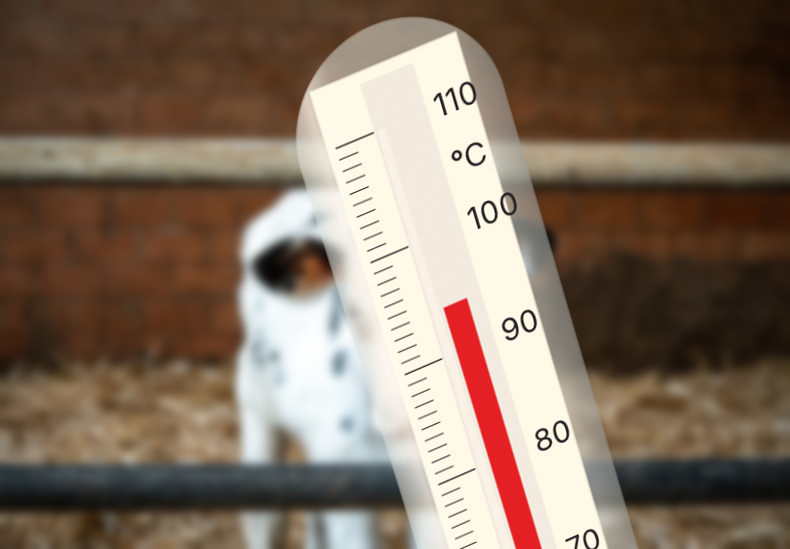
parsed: 94 °C
